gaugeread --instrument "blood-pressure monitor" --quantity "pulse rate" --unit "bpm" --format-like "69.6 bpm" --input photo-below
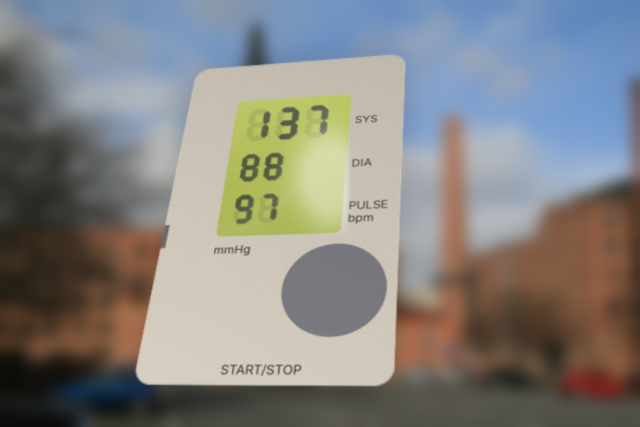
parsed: 97 bpm
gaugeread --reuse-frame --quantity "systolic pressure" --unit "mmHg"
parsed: 137 mmHg
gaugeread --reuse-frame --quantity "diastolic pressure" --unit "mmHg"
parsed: 88 mmHg
